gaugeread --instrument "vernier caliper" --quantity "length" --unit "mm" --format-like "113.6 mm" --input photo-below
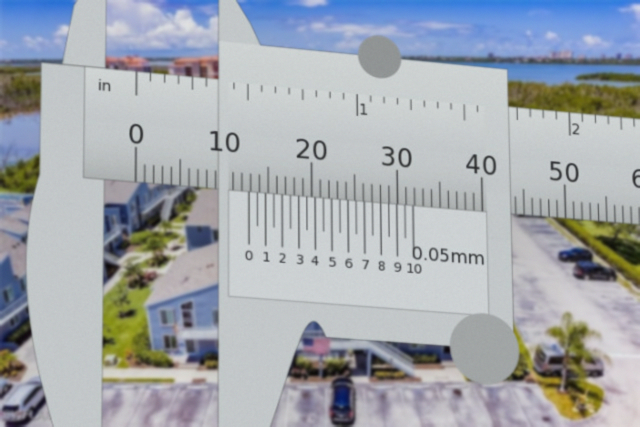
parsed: 12.8 mm
